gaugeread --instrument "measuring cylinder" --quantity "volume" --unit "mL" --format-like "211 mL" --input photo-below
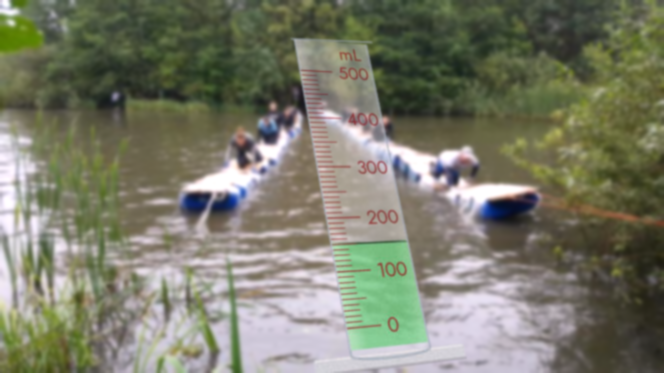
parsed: 150 mL
